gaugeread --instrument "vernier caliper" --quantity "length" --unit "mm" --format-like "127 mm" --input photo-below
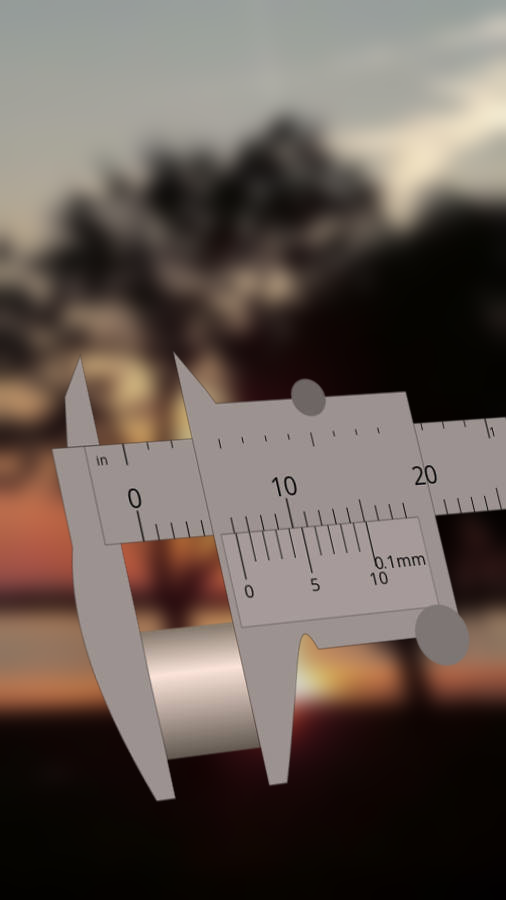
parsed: 6.1 mm
